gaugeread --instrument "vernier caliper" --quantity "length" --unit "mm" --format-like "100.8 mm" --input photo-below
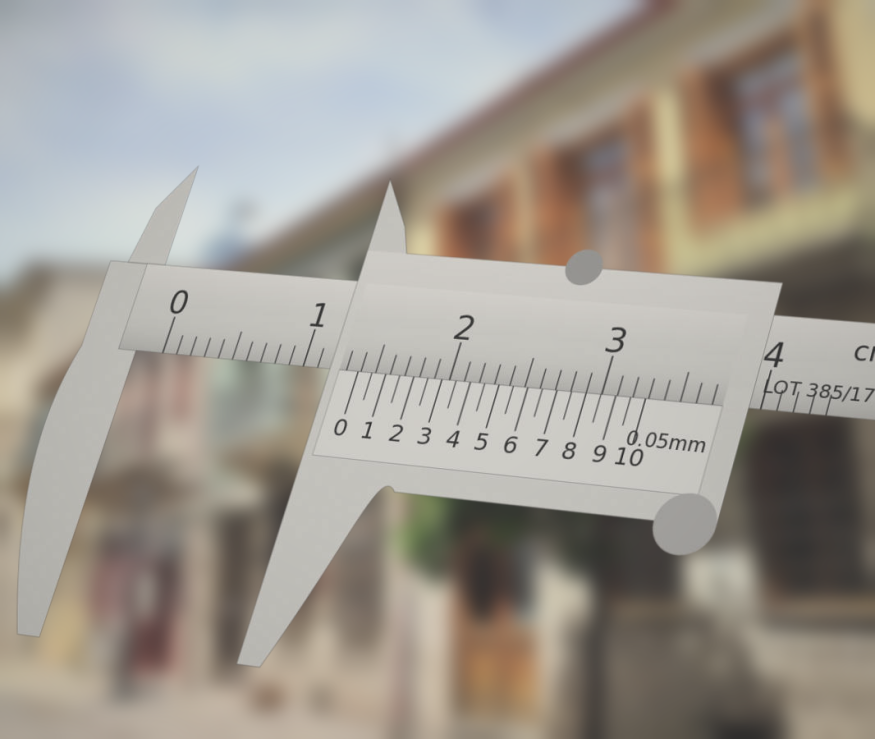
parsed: 13.8 mm
